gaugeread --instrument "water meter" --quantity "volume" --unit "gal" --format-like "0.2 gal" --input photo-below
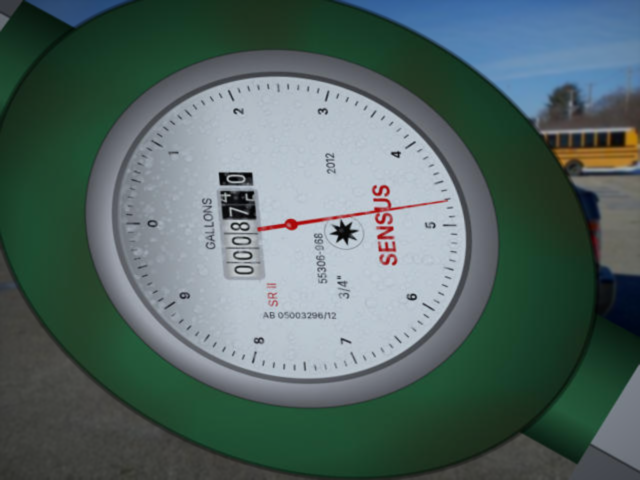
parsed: 8744.7 gal
